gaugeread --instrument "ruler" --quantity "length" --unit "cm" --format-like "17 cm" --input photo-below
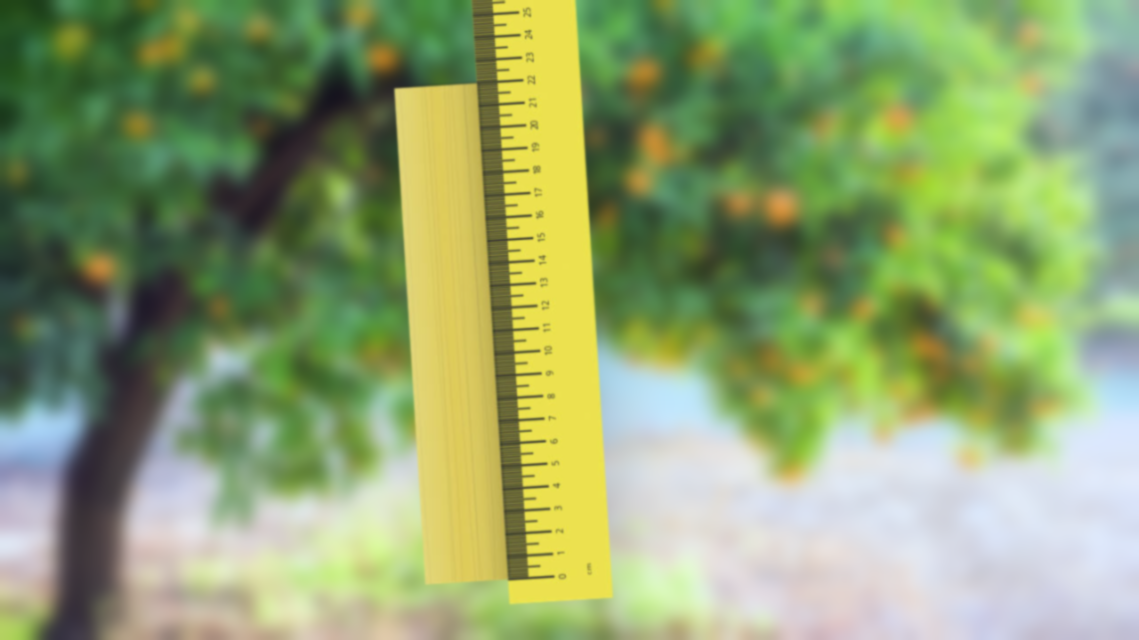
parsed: 22 cm
